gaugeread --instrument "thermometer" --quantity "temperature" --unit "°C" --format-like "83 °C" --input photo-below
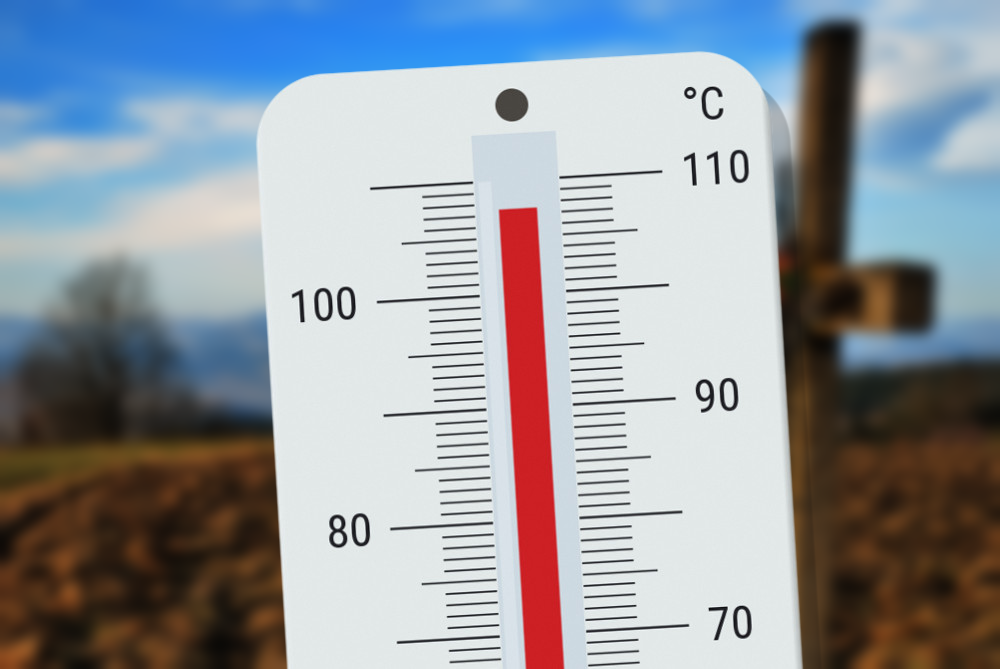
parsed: 107.5 °C
